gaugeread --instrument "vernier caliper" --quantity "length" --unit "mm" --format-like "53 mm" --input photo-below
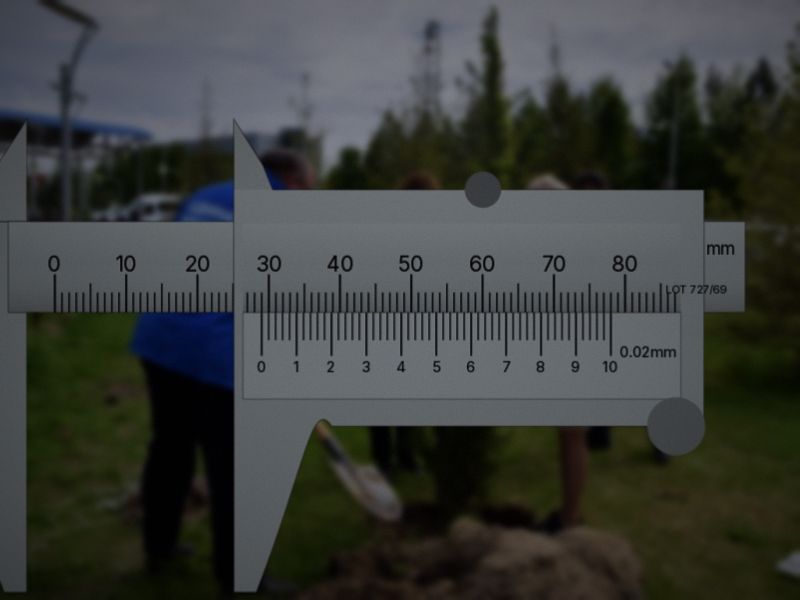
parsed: 29.0 mm
